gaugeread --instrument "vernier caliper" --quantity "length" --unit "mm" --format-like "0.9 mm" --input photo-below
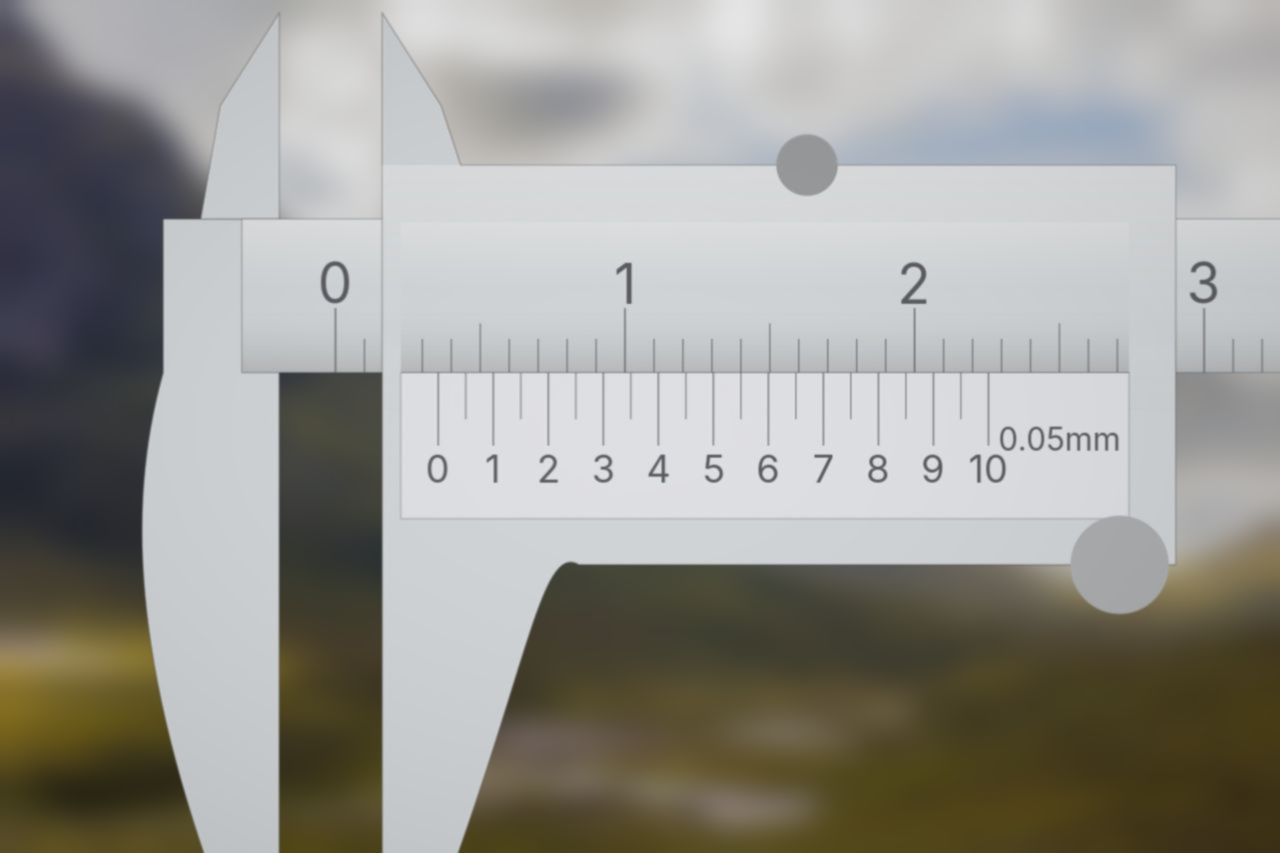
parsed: 3.55 mm
